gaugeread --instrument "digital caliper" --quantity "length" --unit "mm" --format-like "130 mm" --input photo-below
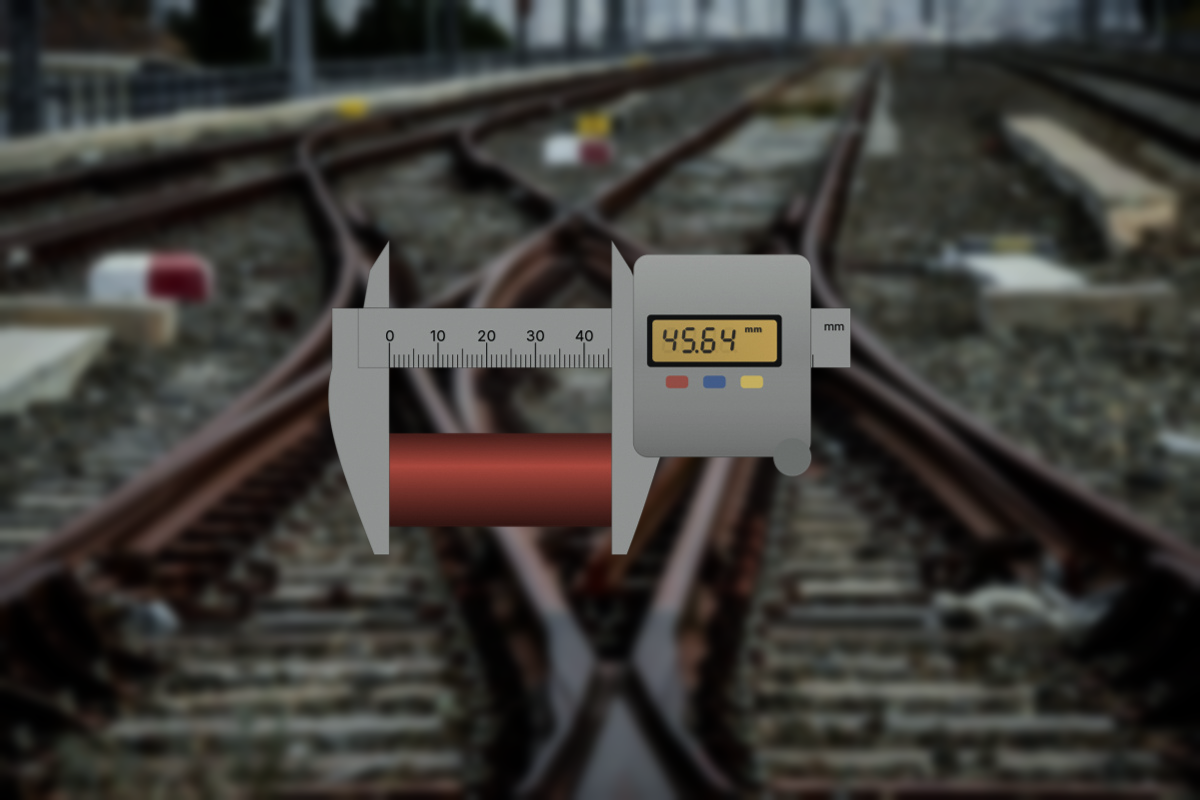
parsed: 45.64 mm
